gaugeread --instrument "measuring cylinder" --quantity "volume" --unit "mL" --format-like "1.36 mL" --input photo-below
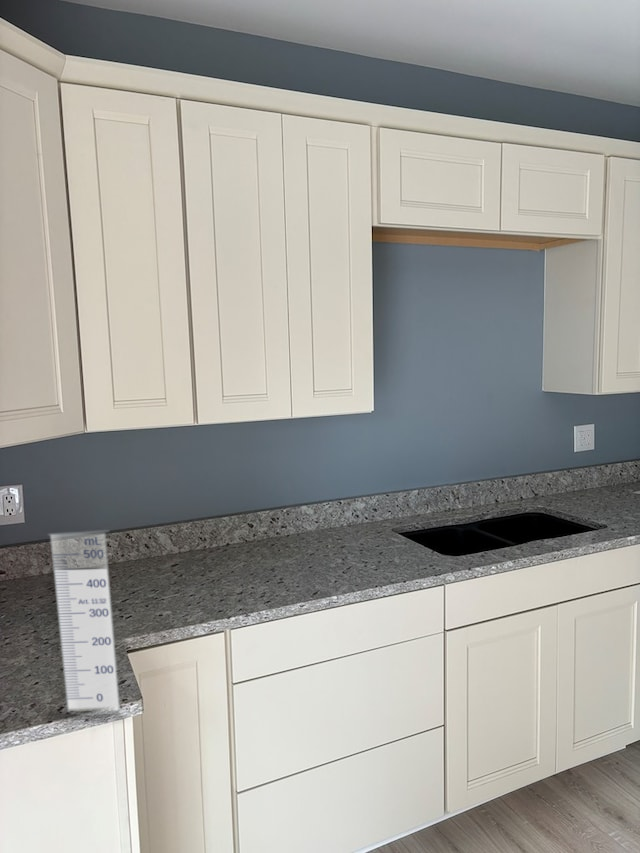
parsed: 450 mL
